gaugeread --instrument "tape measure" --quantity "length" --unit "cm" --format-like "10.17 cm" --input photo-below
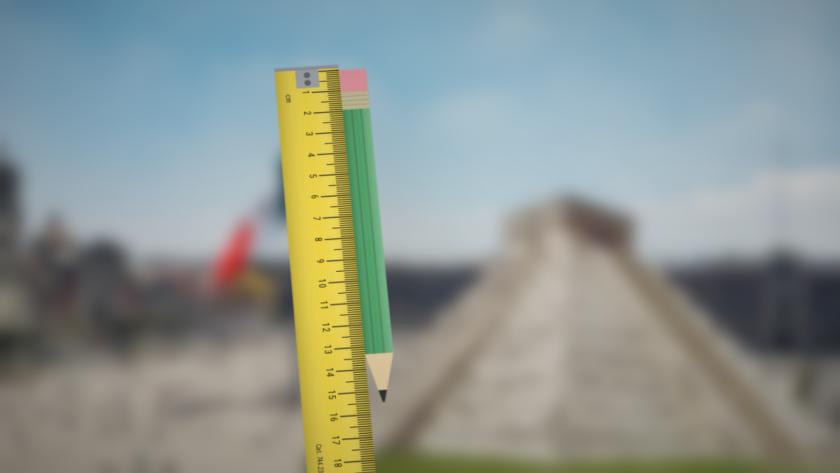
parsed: 15.5 cm
